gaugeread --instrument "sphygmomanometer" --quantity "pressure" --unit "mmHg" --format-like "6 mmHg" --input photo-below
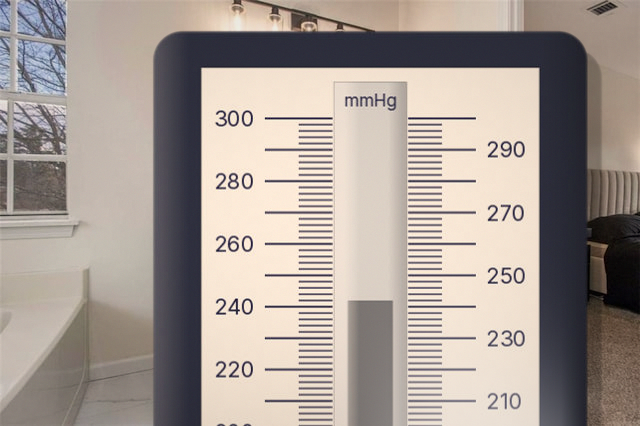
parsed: 242 mmHg
